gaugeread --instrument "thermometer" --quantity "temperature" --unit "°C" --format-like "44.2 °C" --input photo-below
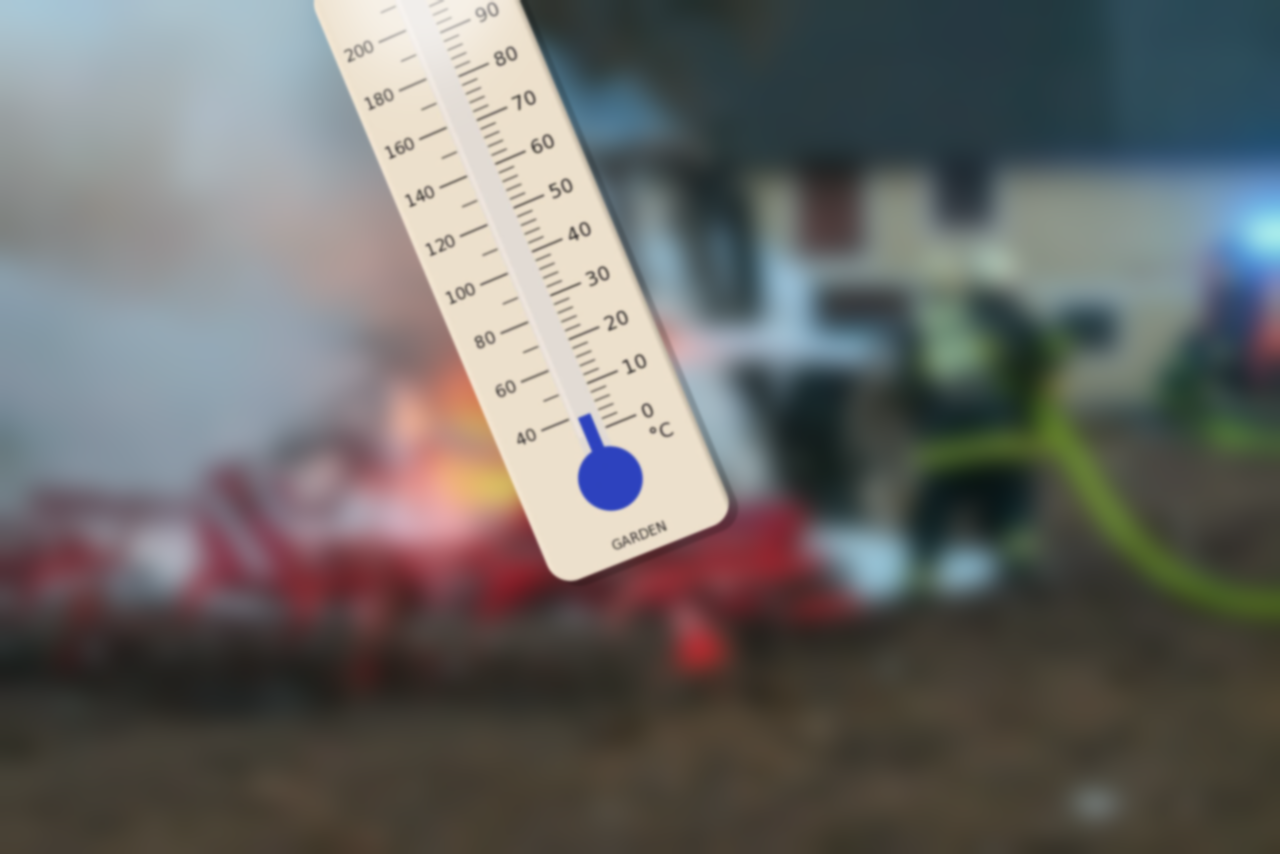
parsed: 4 °C
